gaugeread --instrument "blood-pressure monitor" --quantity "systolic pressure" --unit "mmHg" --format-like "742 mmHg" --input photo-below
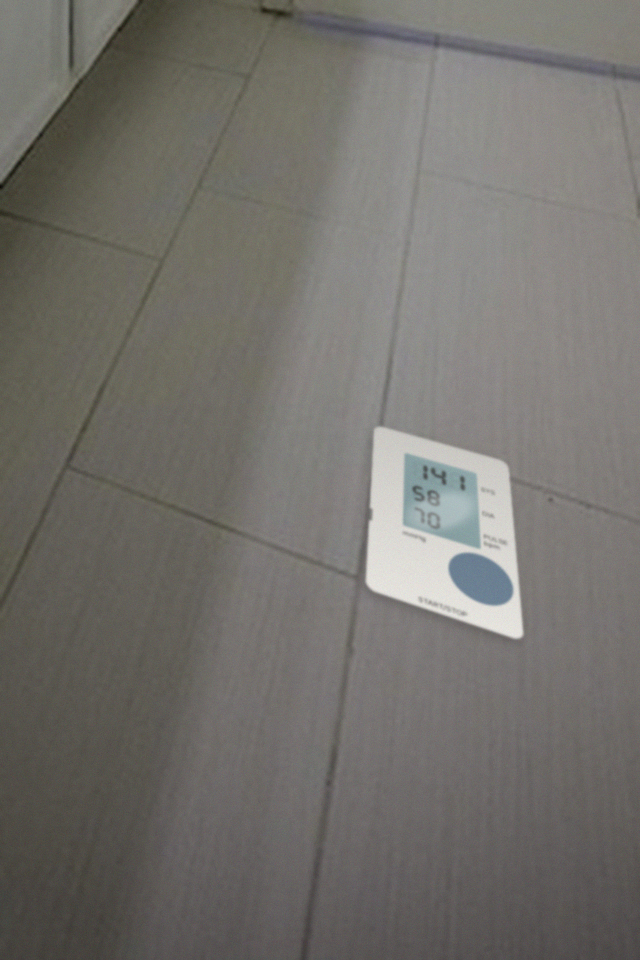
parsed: 141 mmHg
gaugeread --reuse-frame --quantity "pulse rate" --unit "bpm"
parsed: 70 bpm
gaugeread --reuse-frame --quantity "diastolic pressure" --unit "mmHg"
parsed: 58 mmHg
